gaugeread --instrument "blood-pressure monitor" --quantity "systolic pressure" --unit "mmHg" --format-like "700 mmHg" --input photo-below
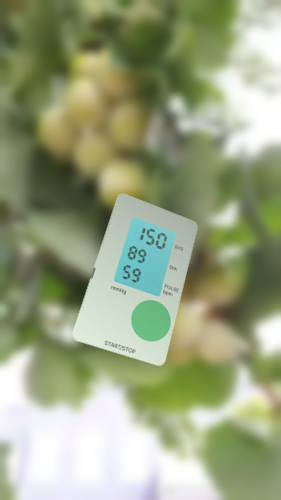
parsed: 150 mmHg
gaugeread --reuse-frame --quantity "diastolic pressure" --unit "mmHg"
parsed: 89 mmHg
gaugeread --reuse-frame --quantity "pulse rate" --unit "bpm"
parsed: 59 bpm
